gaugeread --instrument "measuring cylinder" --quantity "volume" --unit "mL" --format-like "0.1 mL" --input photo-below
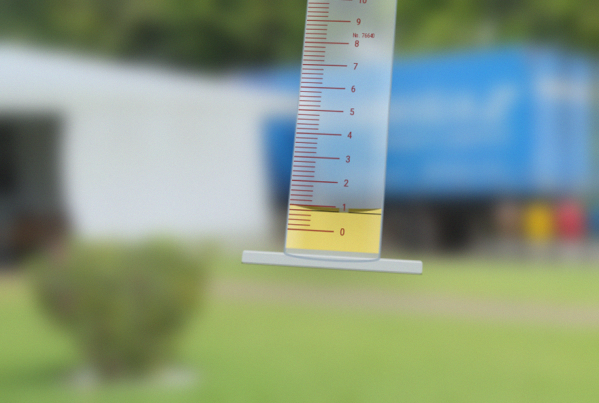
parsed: 0.8 mL
